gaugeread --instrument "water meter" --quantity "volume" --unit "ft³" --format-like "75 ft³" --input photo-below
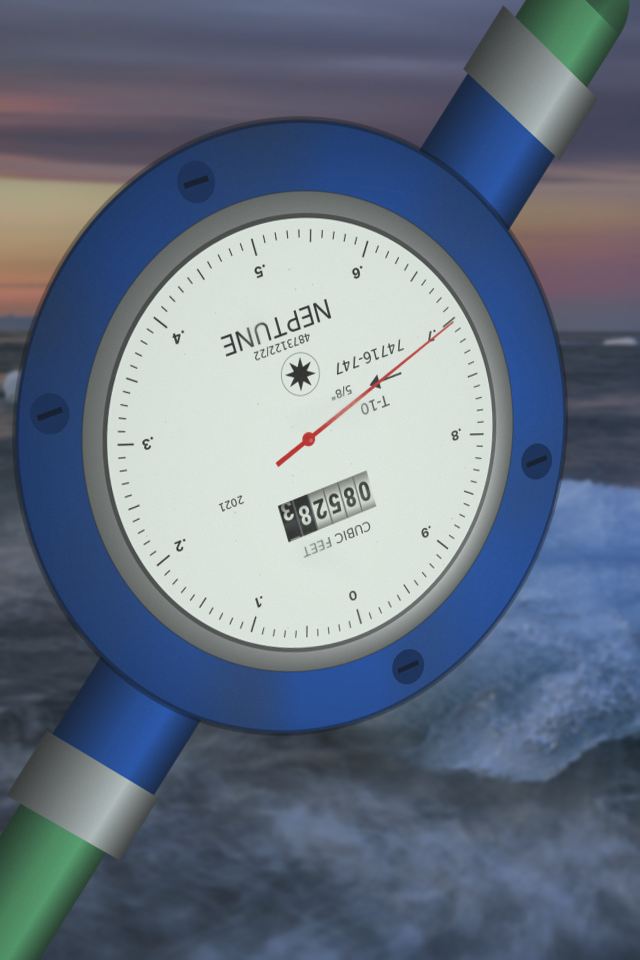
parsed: 85282.70 ft³
